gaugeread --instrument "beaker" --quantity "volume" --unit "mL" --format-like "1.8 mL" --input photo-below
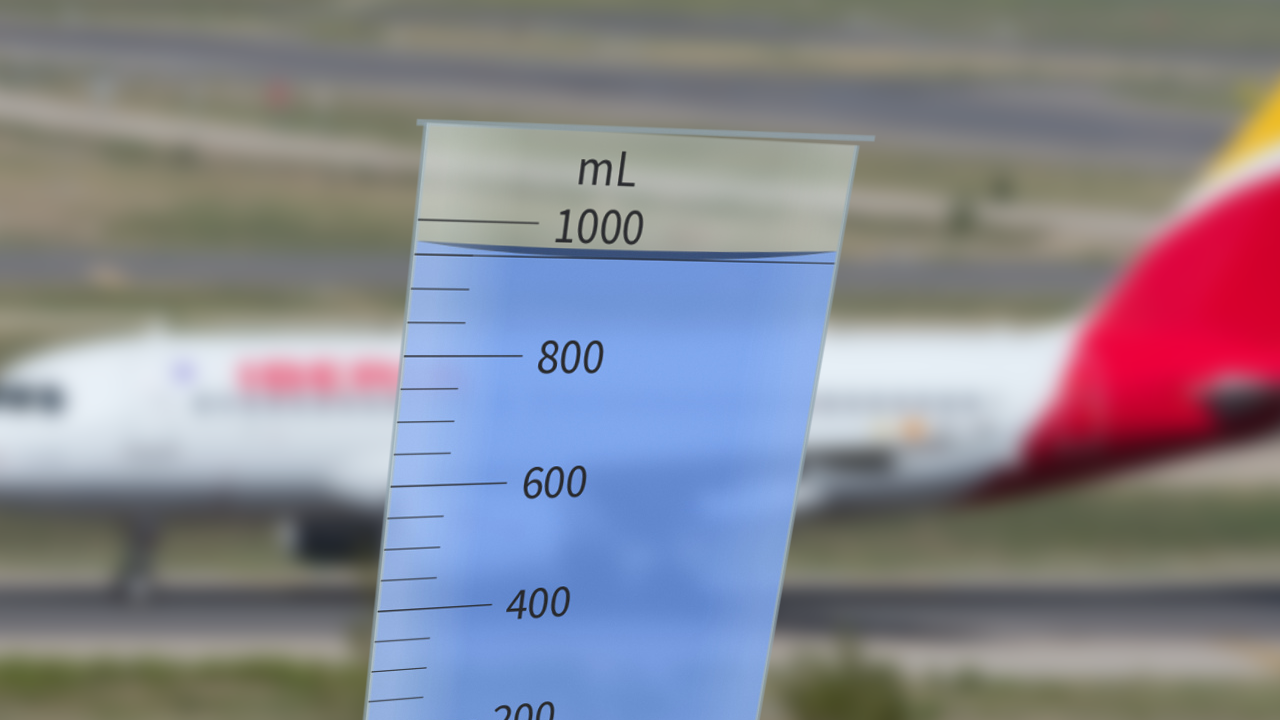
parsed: 950 mL
